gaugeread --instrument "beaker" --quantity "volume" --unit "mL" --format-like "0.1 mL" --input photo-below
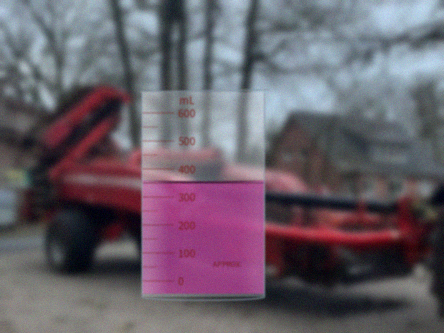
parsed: 350 mL
